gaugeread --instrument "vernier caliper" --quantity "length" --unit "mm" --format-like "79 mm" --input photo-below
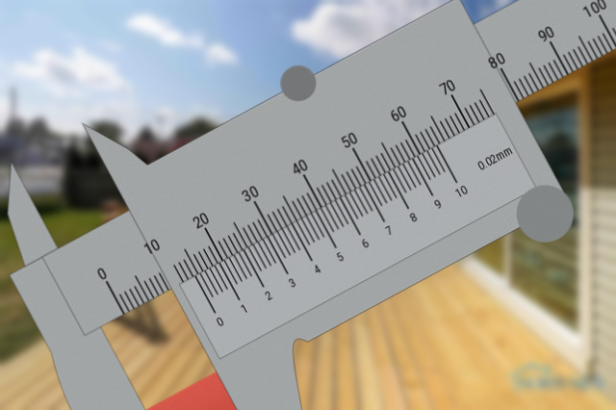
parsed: 14.4 mm
